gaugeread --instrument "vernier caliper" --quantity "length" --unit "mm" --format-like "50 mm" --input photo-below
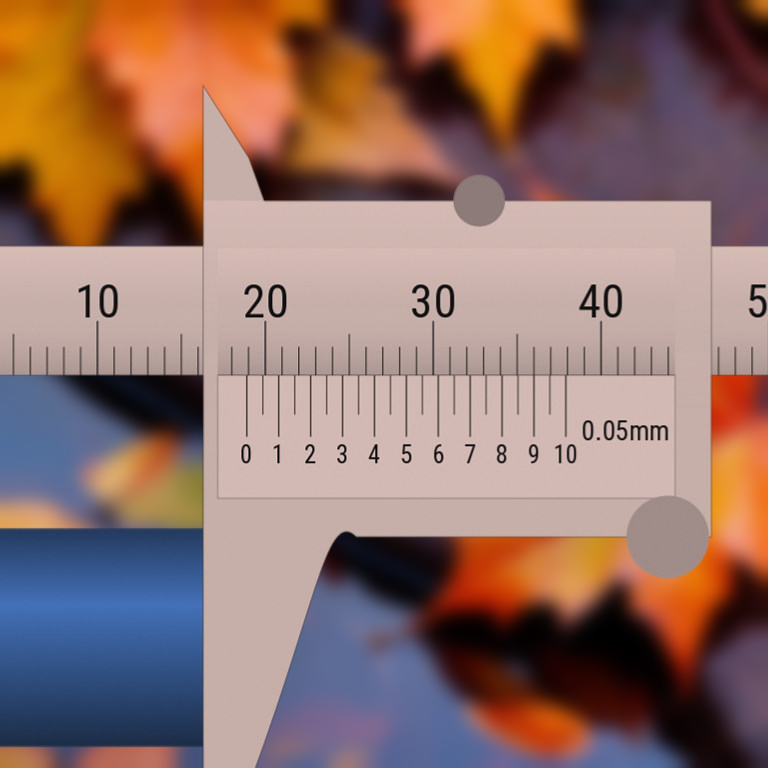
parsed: 18.9 mm
